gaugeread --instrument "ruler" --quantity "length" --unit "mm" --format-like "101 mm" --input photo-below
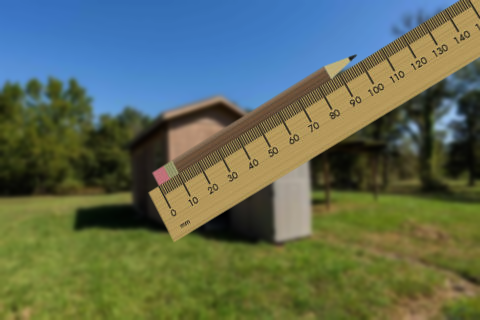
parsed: 100 mm
